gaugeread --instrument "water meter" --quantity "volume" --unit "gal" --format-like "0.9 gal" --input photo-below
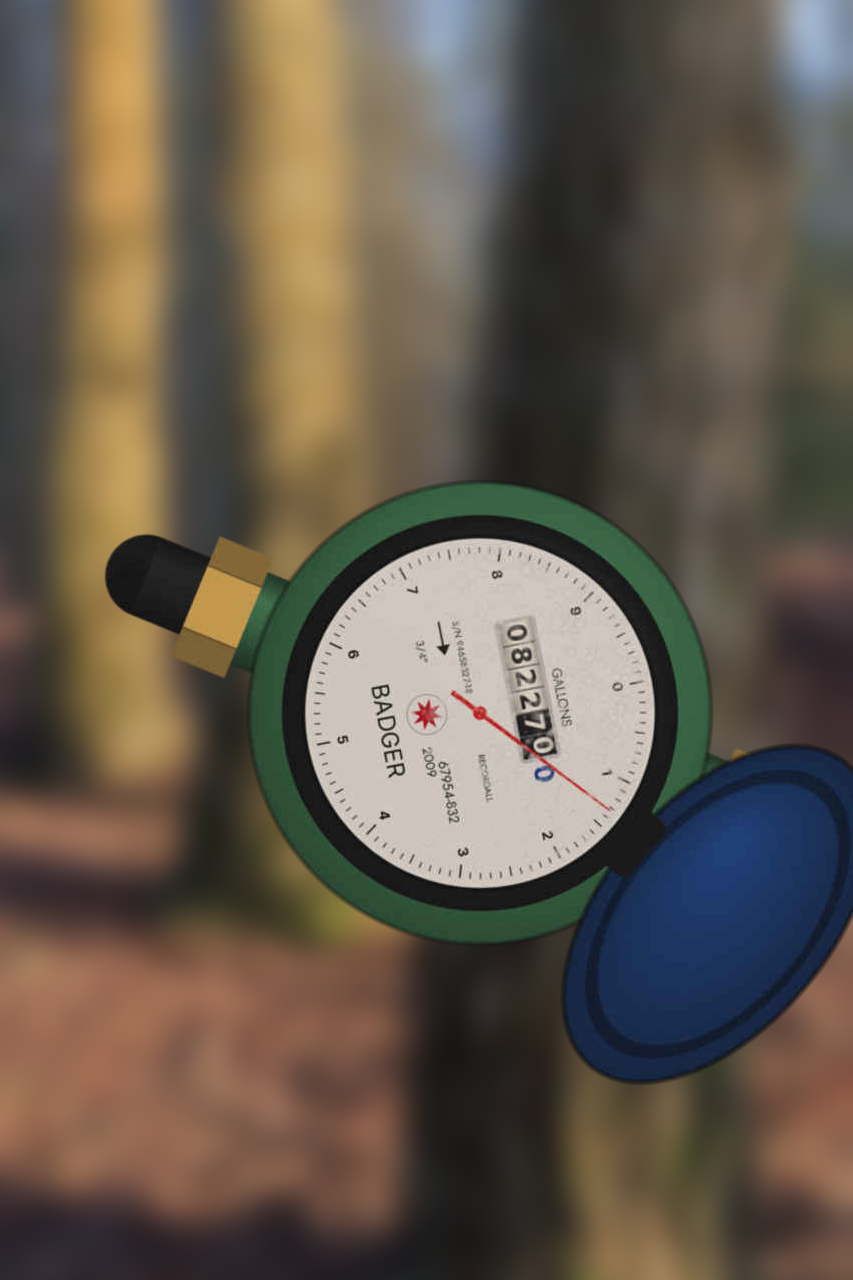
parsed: 822701.3 gal
